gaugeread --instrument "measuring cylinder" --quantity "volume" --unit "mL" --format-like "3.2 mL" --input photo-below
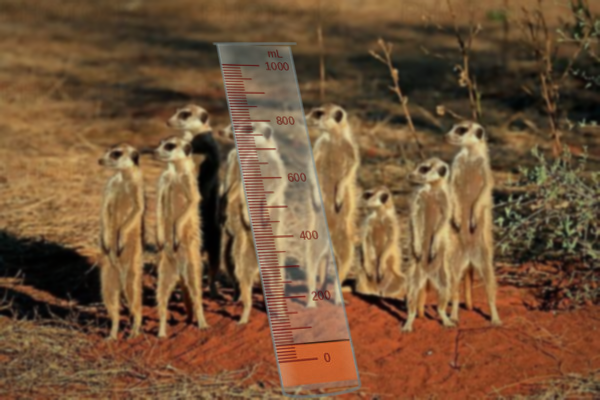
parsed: 50 mL
